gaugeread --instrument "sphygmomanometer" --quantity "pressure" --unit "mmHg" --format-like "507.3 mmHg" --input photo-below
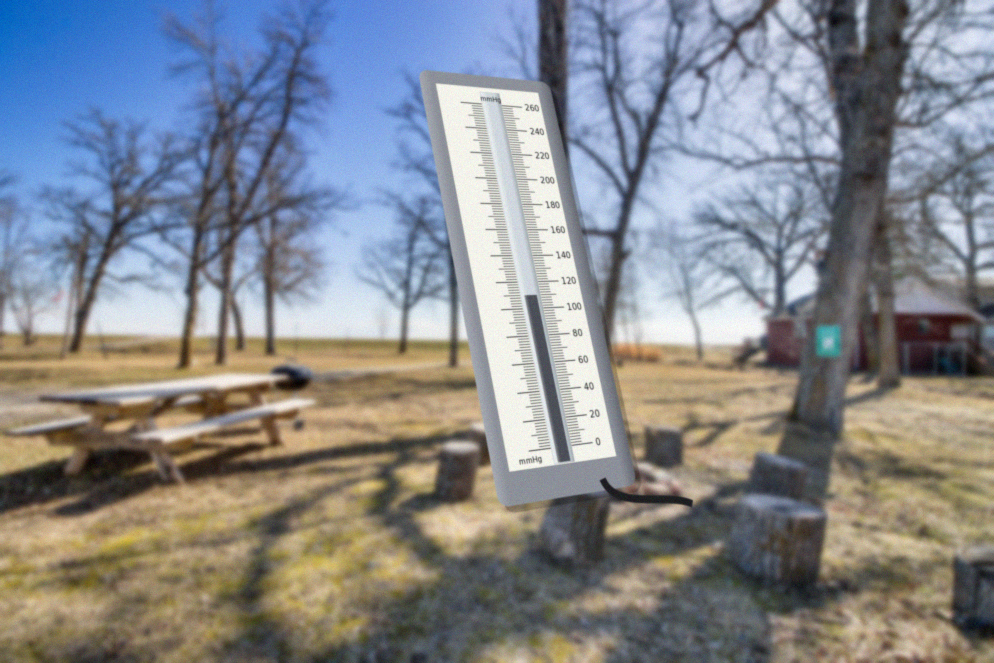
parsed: 110 mmHg
